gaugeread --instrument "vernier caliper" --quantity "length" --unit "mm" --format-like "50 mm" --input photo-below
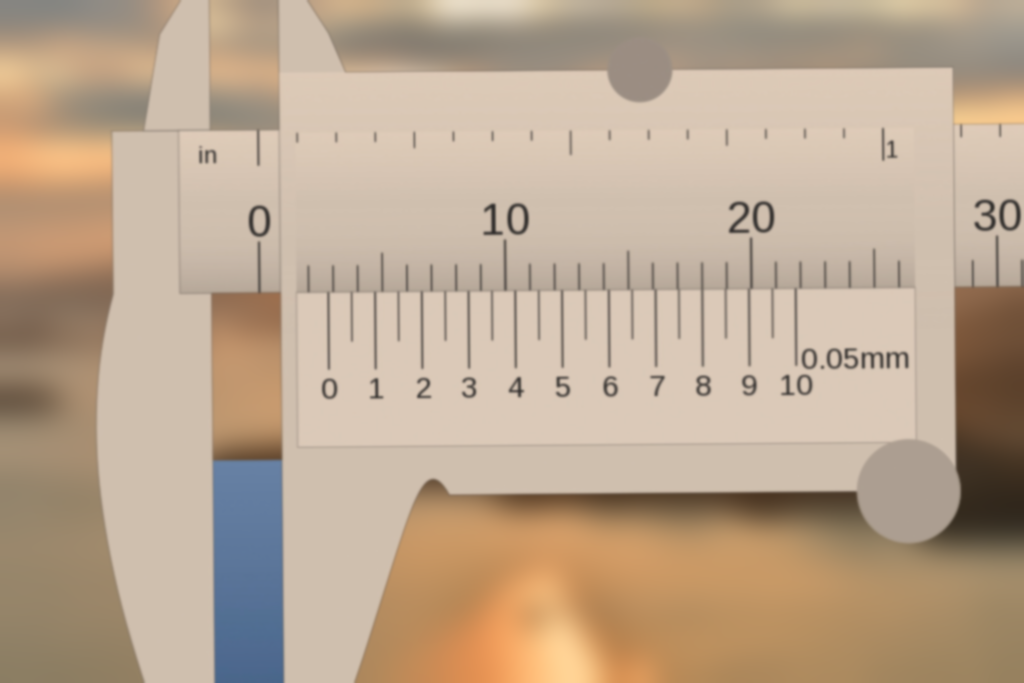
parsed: 2.8 mm
